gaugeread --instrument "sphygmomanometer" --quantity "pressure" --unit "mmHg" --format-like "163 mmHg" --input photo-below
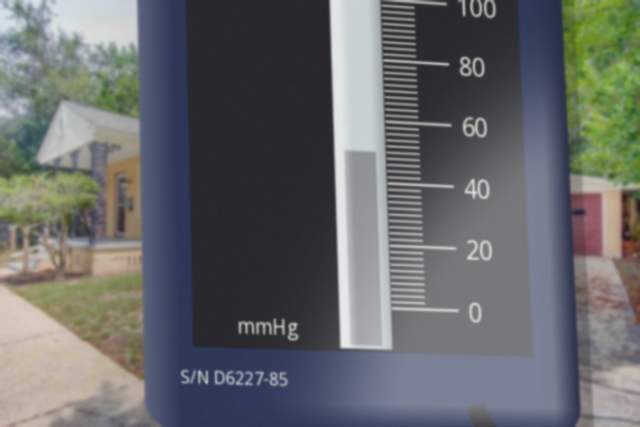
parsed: 50 mmHg
